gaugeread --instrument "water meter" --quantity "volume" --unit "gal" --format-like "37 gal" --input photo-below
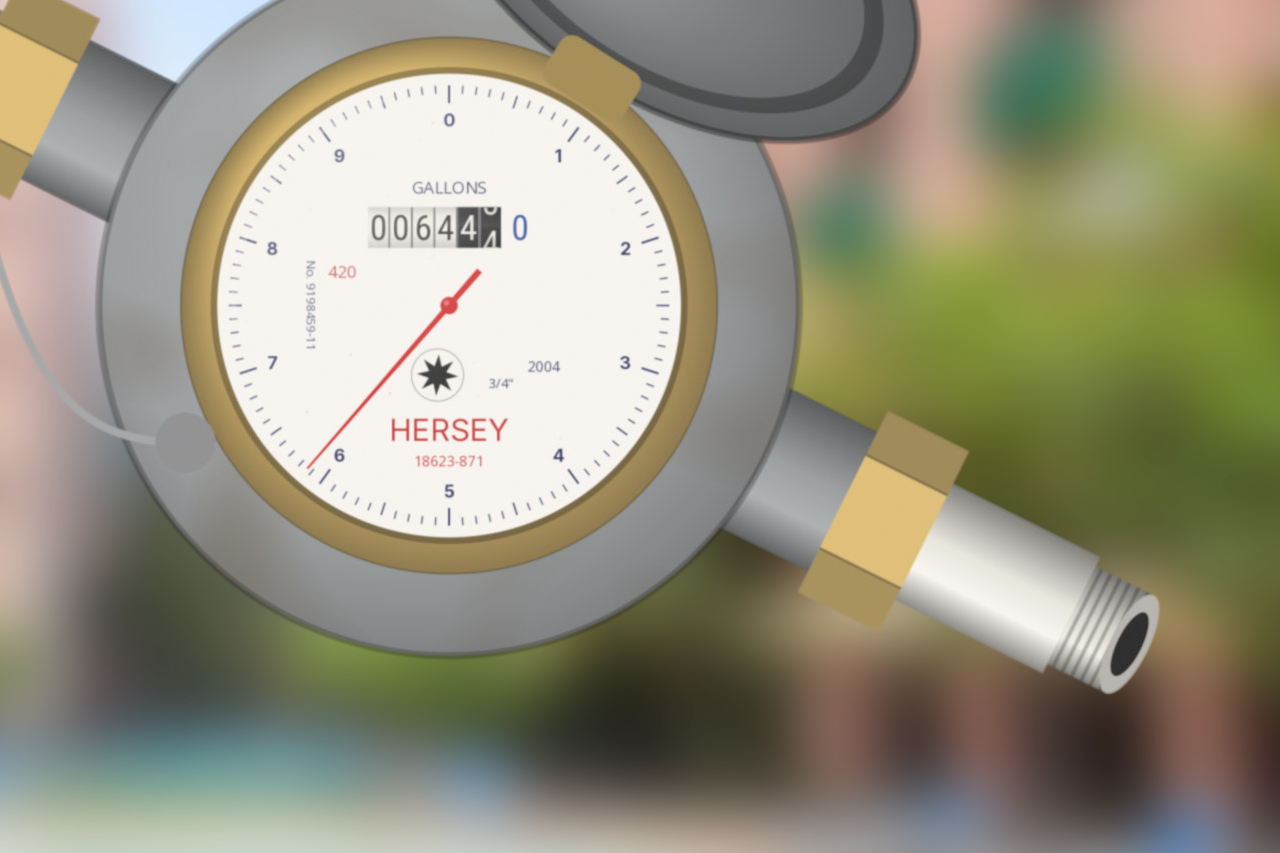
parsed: 64436.1 gal
